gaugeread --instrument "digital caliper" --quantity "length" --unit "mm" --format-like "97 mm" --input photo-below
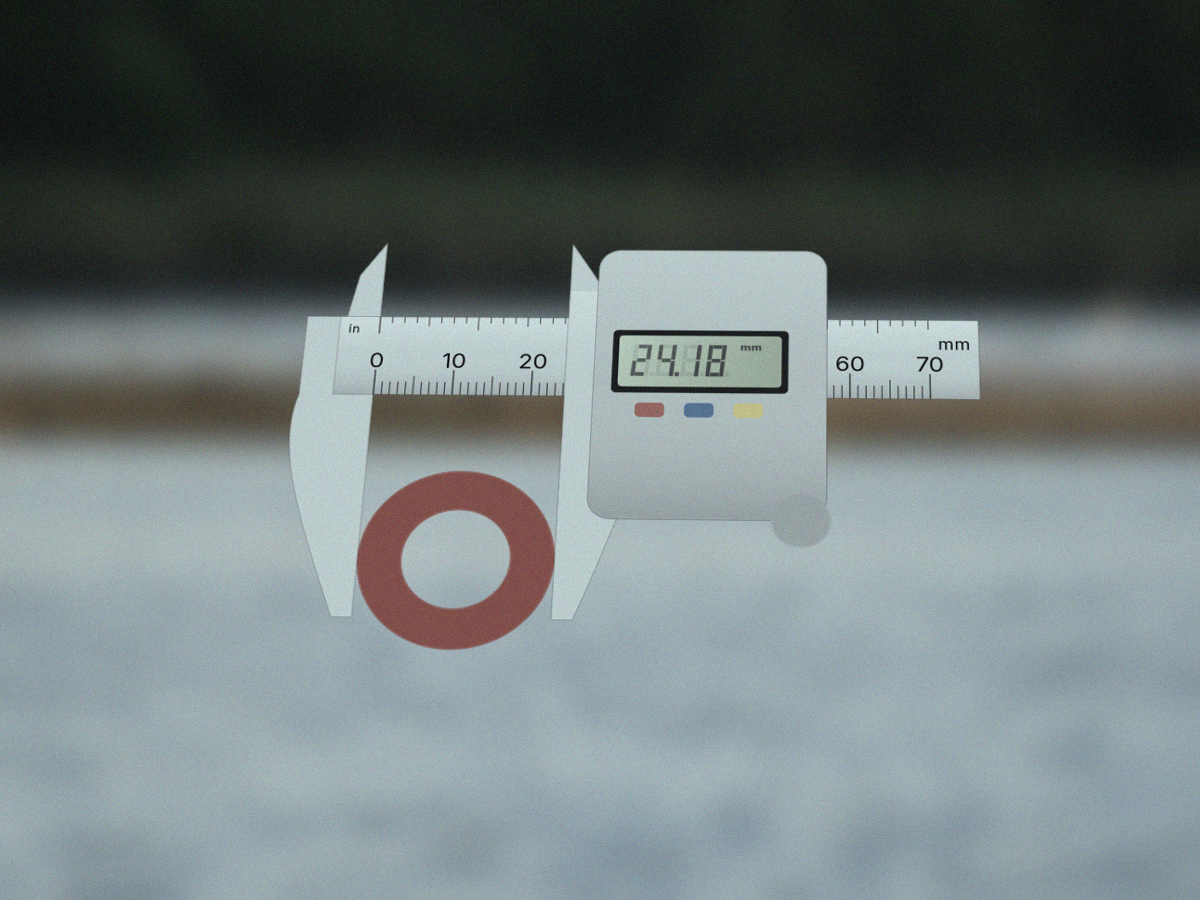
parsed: 24.18 mm
